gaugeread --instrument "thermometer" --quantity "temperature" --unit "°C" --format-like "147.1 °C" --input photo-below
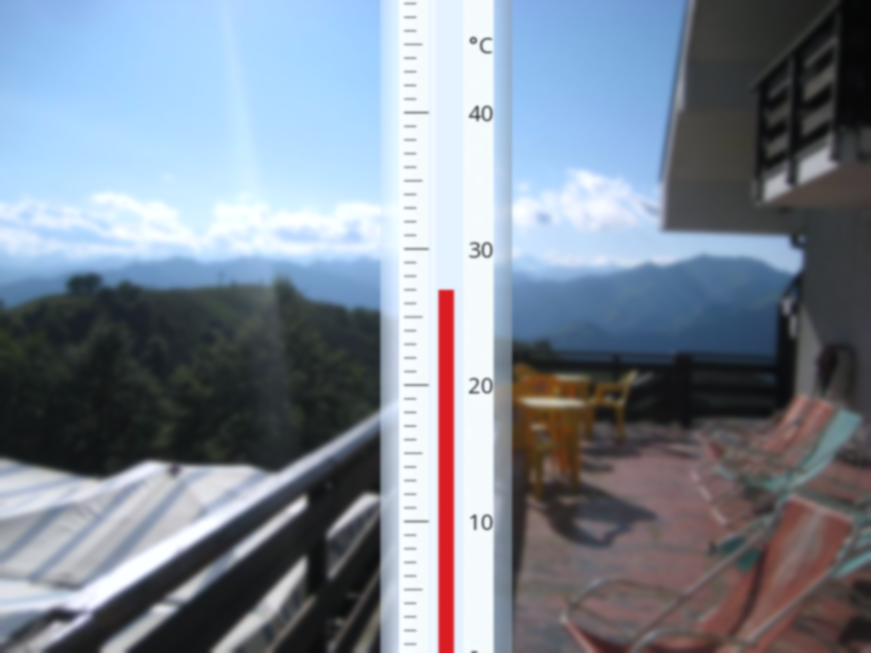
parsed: 27 °C
